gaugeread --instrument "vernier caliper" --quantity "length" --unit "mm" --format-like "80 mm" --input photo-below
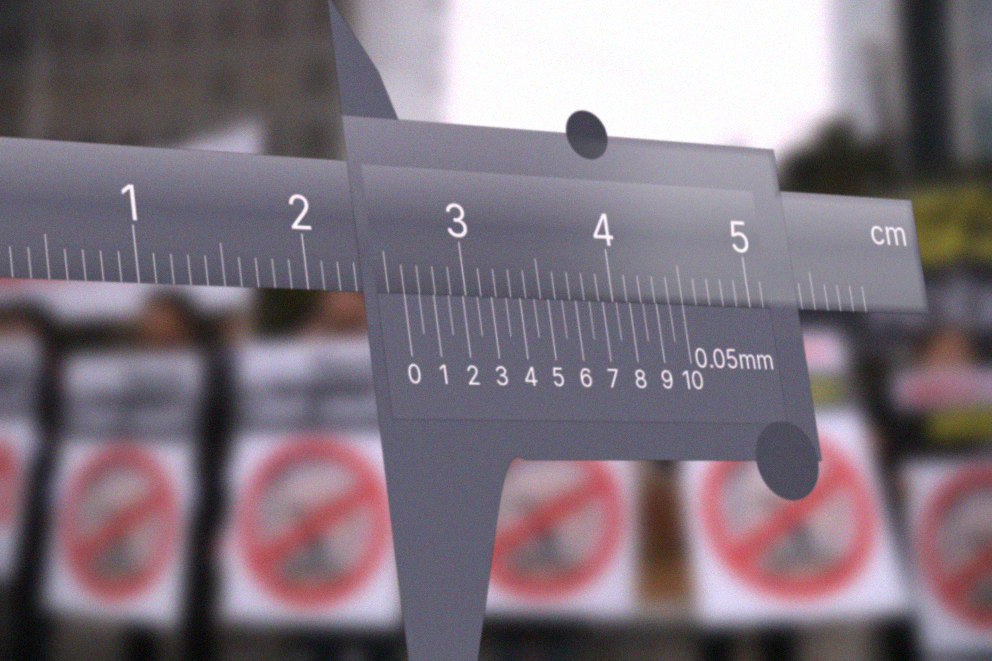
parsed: 26.0 mm
